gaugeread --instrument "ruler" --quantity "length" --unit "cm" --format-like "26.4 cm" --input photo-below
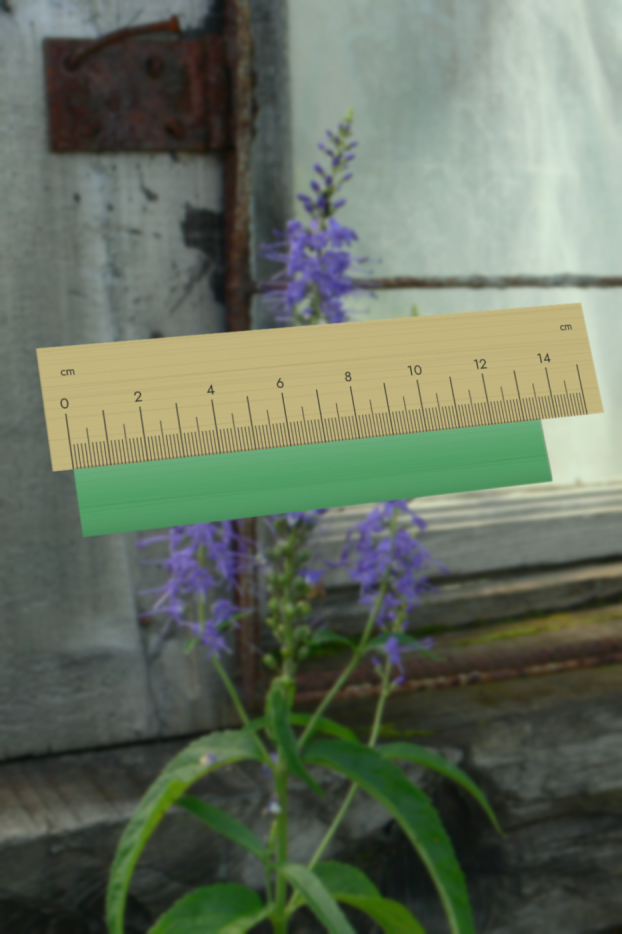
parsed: 13.5 cm
